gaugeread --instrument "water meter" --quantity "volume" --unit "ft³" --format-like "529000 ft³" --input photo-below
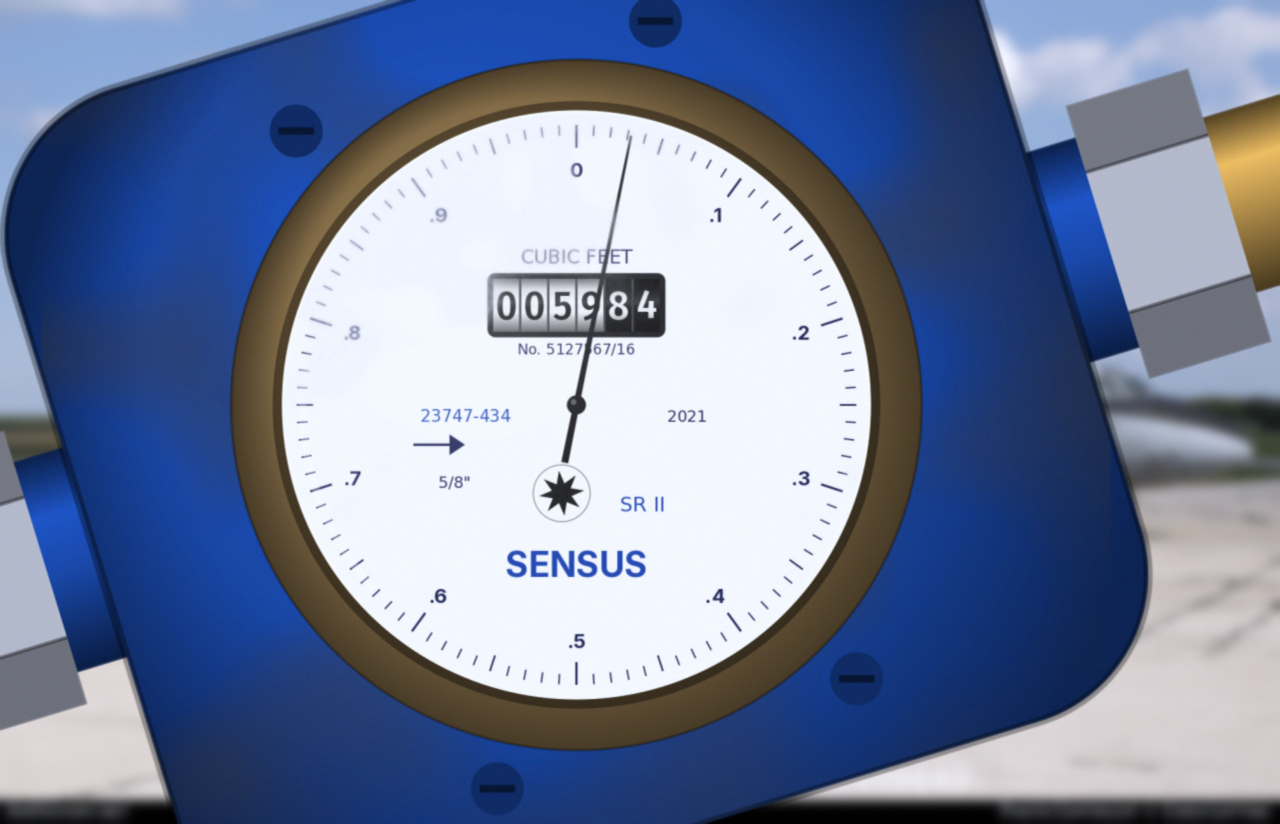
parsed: 5984.03 ft³
